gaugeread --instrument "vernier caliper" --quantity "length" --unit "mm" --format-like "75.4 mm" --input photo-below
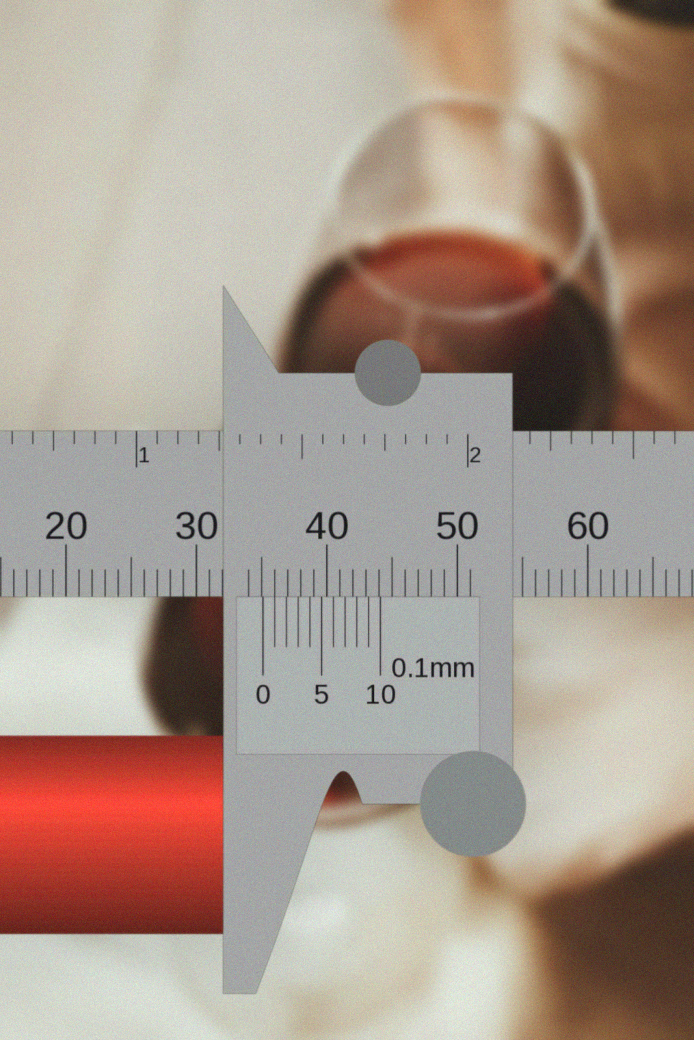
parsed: 35.1 mm
